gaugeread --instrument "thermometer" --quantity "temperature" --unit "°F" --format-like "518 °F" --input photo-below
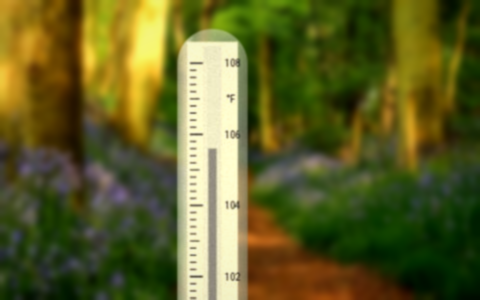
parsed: 105.6 °F
